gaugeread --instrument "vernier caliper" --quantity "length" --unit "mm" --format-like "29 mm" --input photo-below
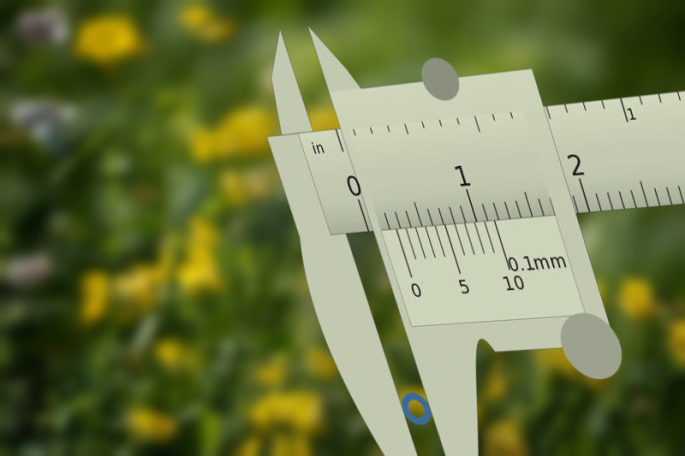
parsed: 2.6 mm
